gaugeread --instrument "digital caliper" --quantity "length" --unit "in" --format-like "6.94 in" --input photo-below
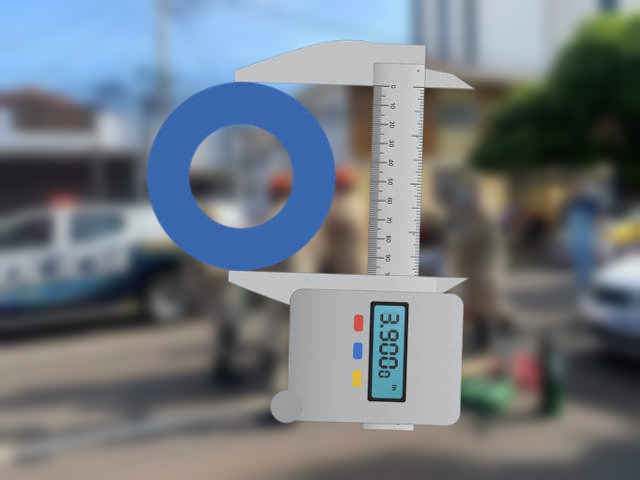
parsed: 3.9000 in
